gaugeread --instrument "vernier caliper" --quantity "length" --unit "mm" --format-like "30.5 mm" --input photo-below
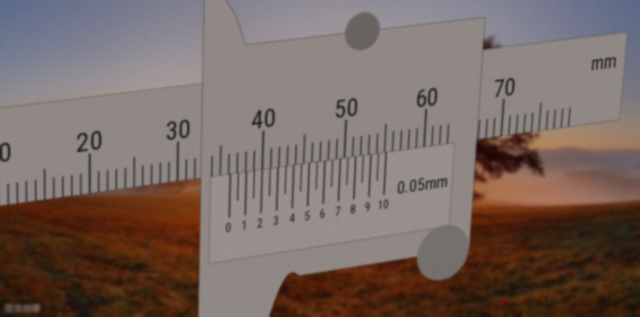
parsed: 36.2 mm
